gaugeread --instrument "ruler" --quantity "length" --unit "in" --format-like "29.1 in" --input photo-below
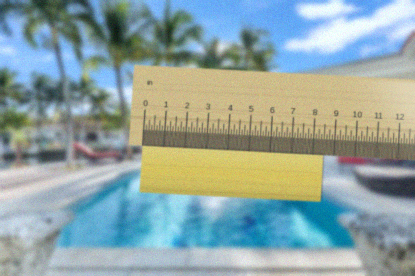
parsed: 8.5 in
